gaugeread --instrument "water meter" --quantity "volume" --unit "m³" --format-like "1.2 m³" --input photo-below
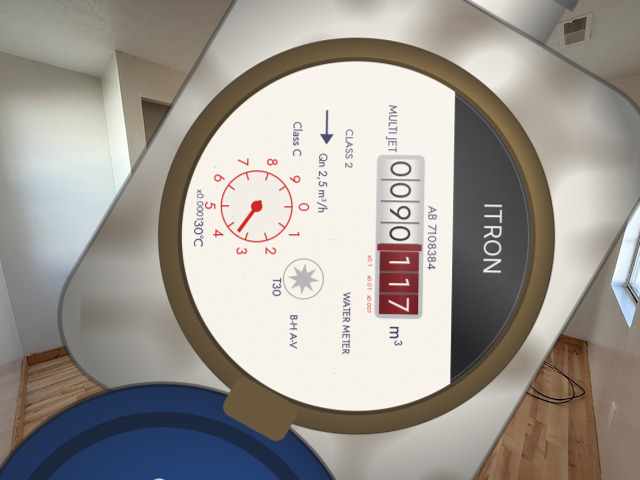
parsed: 90.1173 m³
